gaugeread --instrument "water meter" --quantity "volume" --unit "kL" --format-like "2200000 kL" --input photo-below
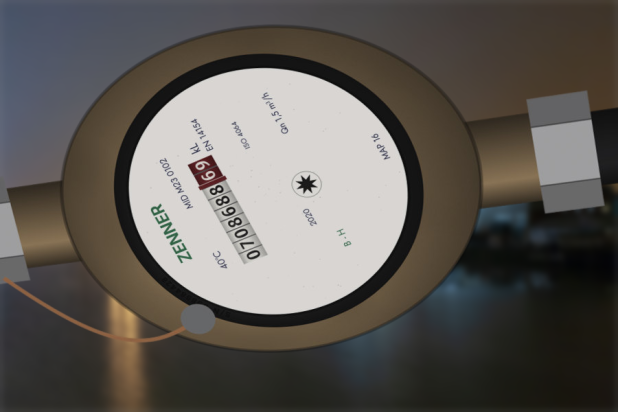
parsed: 708688.69 kL
